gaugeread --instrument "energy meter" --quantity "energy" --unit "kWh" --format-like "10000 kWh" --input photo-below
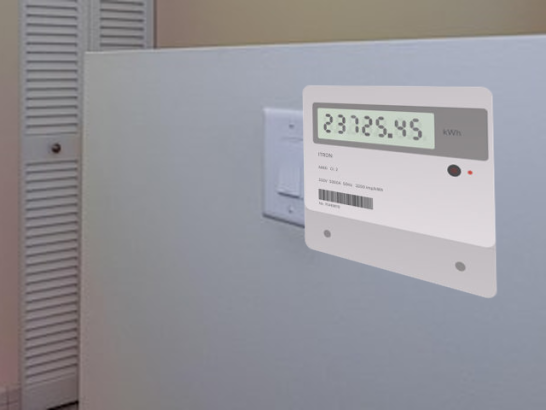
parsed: 23725.45 kWh
